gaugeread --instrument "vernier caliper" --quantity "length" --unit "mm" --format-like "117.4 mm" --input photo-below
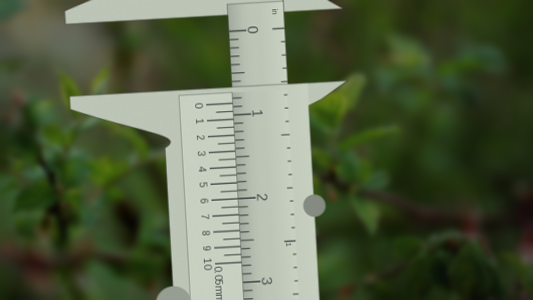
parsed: 8.6 mm
